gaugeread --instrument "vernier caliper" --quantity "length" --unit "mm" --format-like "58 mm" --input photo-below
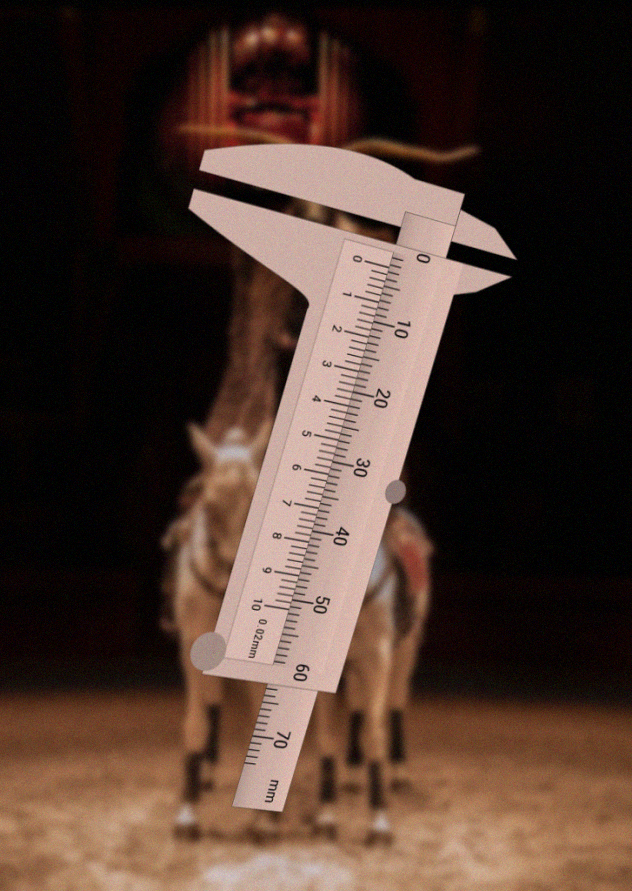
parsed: 2.4 mm
